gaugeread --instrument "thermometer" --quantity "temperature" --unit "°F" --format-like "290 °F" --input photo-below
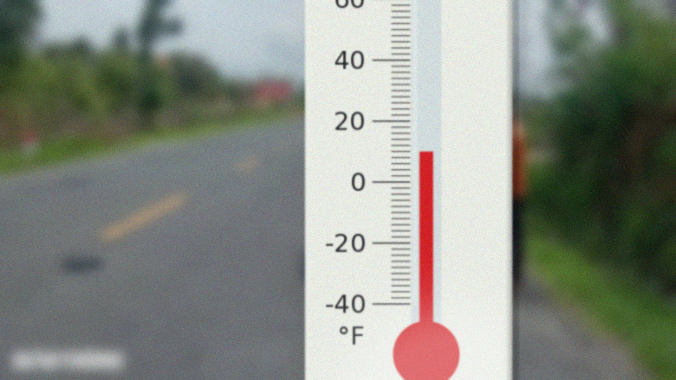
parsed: 10 °F
